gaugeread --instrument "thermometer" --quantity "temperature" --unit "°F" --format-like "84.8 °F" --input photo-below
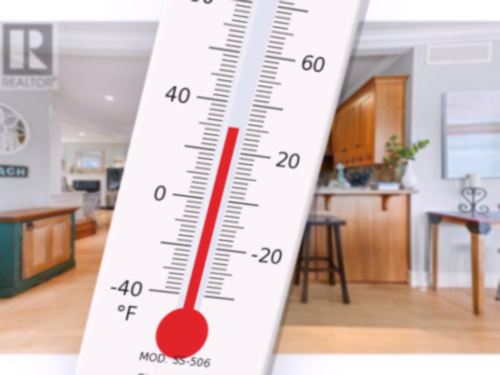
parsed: 30 °F
